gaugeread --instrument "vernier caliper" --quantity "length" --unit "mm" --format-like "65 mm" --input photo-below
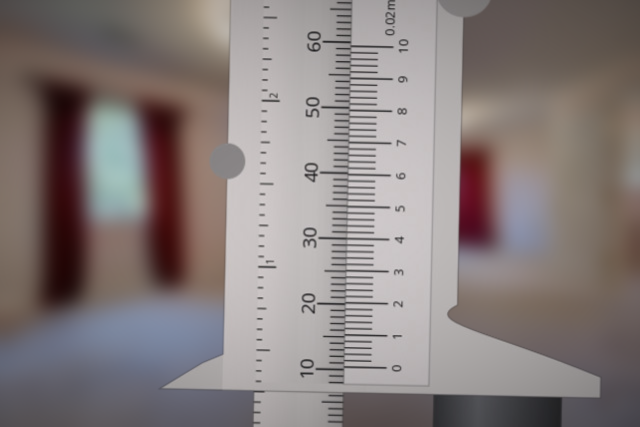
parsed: 10.4 mm
